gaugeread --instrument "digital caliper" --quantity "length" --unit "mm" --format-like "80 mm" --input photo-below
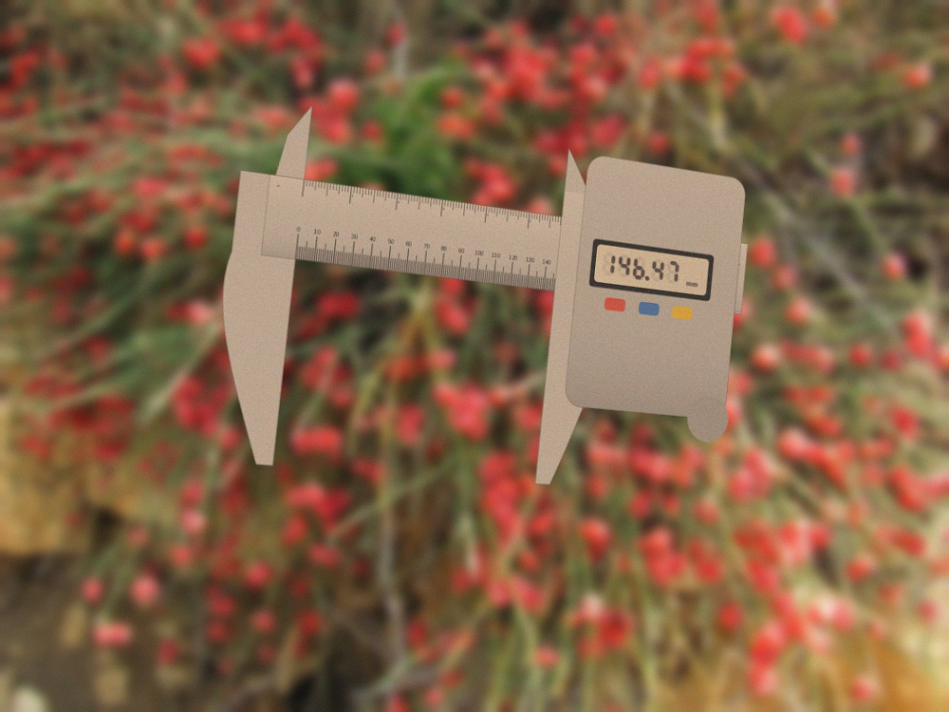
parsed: 146.47 mm
